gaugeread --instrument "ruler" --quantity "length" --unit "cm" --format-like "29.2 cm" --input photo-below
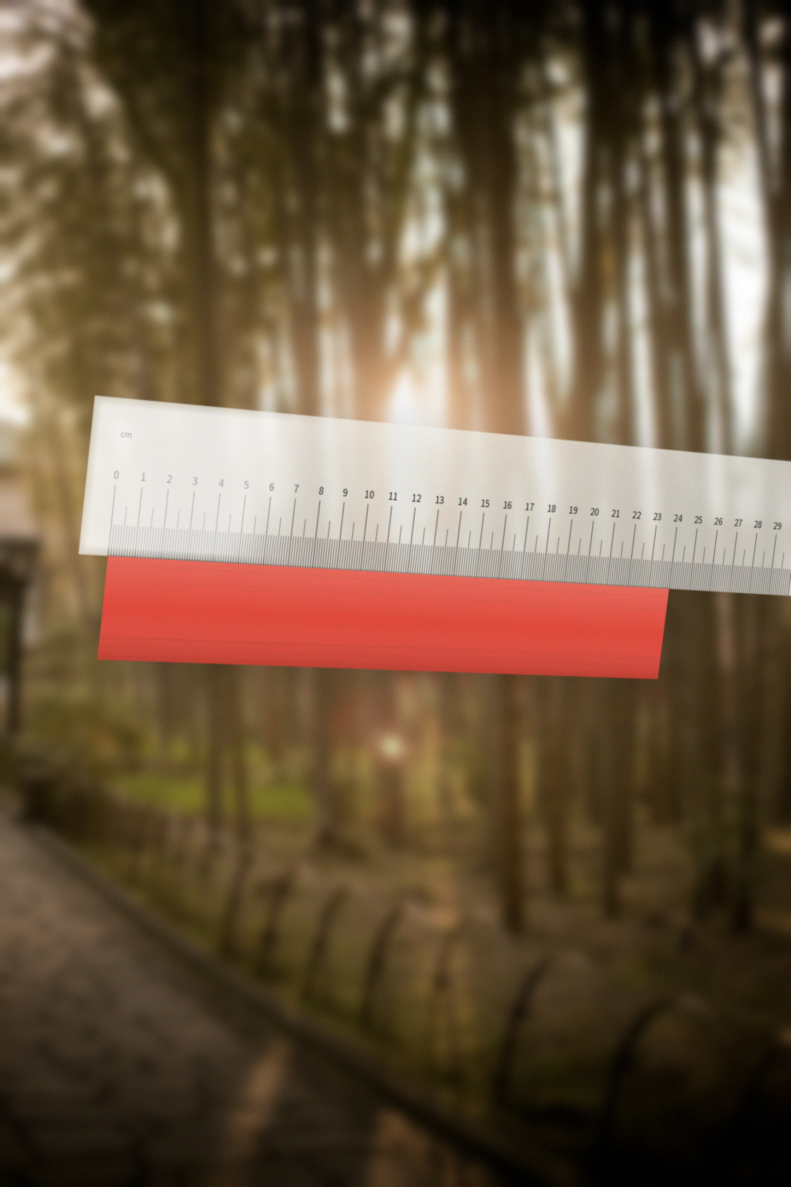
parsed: 24 cm
